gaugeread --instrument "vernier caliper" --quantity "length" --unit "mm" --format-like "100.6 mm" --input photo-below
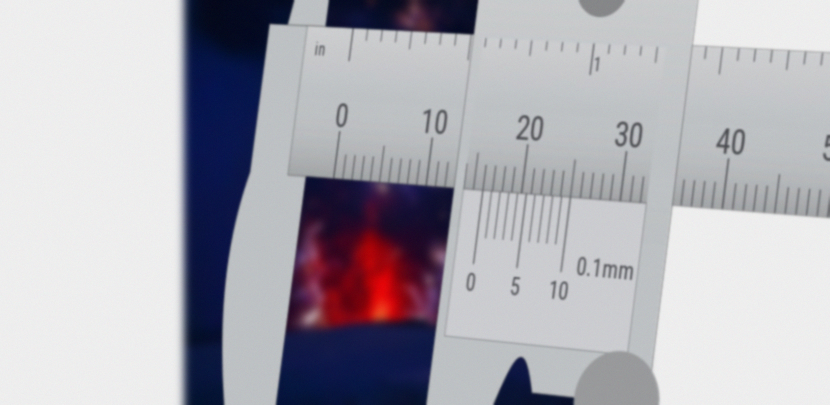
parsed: 16.0 mm
